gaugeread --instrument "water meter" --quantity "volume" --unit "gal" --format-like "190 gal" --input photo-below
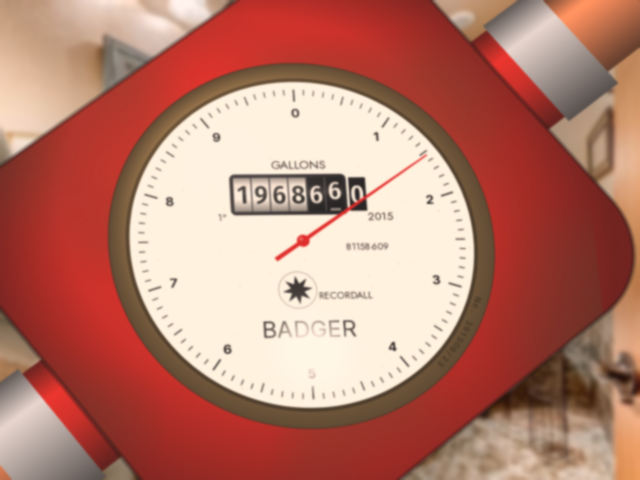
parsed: 1968661.5 gal
